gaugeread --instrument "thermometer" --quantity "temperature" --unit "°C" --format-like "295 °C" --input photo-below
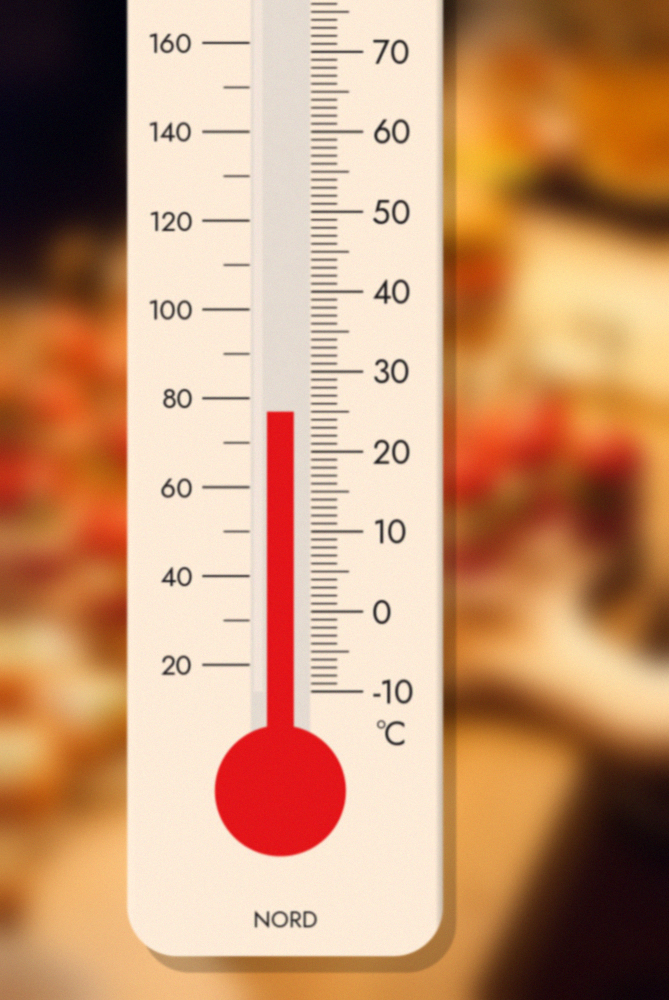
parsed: 25 °C
